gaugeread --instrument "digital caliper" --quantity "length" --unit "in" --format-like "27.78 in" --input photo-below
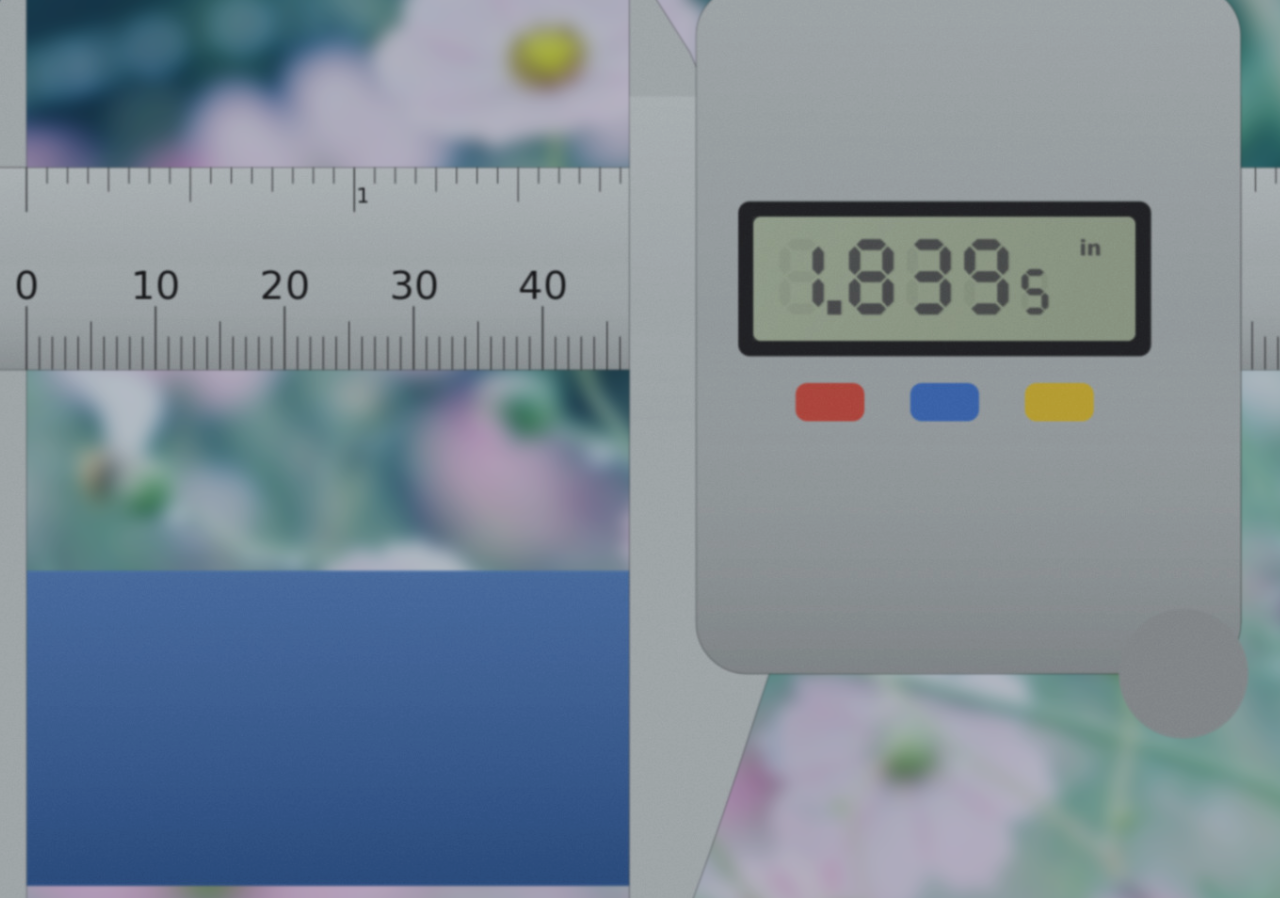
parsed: 1.8395 in
